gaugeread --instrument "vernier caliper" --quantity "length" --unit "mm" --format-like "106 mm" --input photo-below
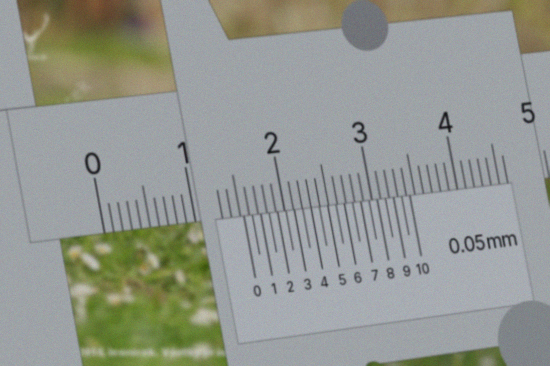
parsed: 15.4 mm
